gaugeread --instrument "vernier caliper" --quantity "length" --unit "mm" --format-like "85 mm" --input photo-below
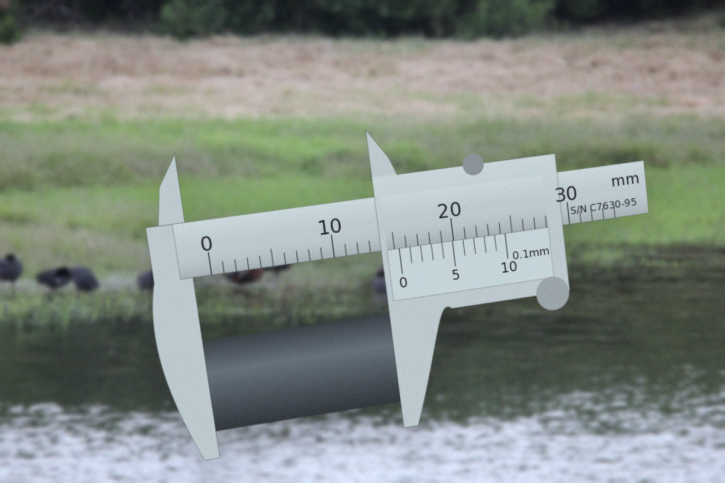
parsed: 15.4 mm
